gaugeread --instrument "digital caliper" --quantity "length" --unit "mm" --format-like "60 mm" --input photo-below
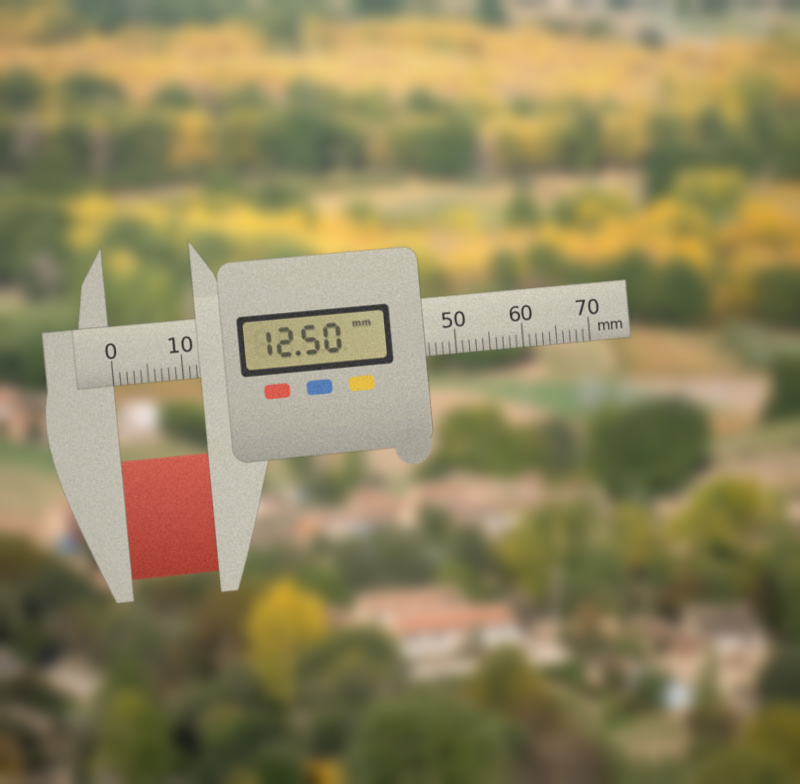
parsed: 12.50 mm
